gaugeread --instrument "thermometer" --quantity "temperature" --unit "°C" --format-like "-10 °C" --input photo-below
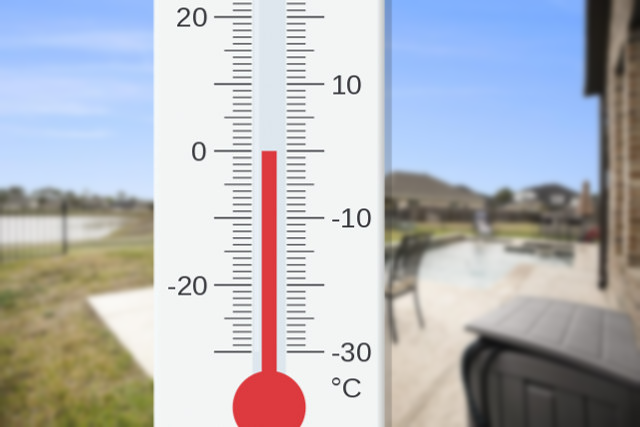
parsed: 0 °C
